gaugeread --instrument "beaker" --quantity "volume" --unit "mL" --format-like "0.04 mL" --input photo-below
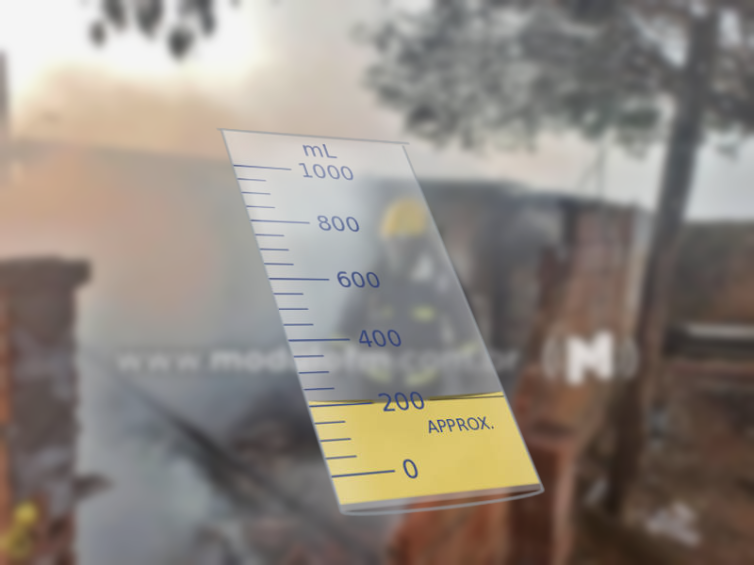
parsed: 200 mL
